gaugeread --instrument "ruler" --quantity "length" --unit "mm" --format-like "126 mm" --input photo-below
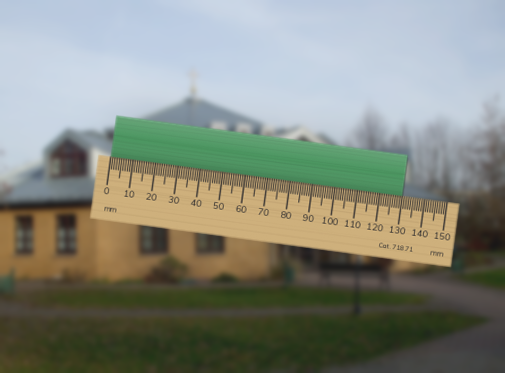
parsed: 130 mm
